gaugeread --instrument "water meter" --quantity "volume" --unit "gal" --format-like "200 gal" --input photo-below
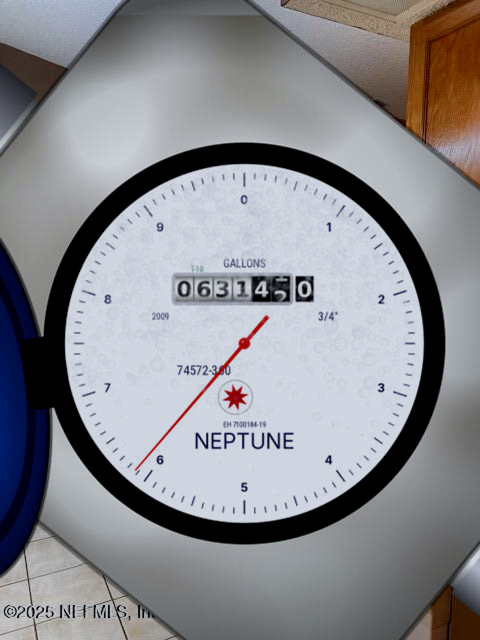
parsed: 631416.1 gal
